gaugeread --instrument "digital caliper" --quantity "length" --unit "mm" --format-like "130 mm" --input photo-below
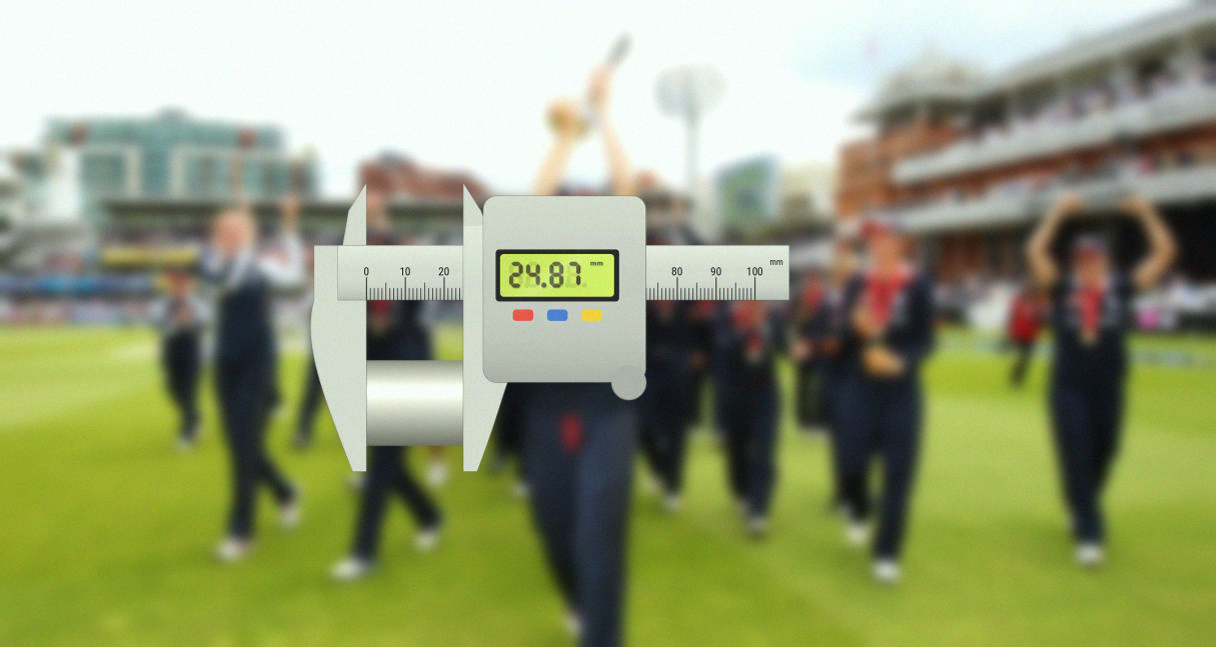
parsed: 24.87 mm
